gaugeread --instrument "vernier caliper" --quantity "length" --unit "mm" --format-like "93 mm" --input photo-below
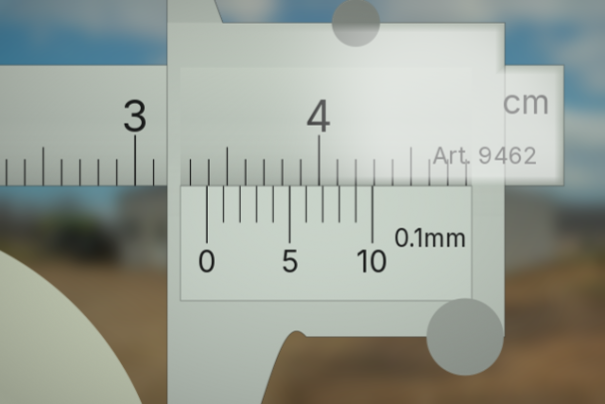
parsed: 33.9 mm
